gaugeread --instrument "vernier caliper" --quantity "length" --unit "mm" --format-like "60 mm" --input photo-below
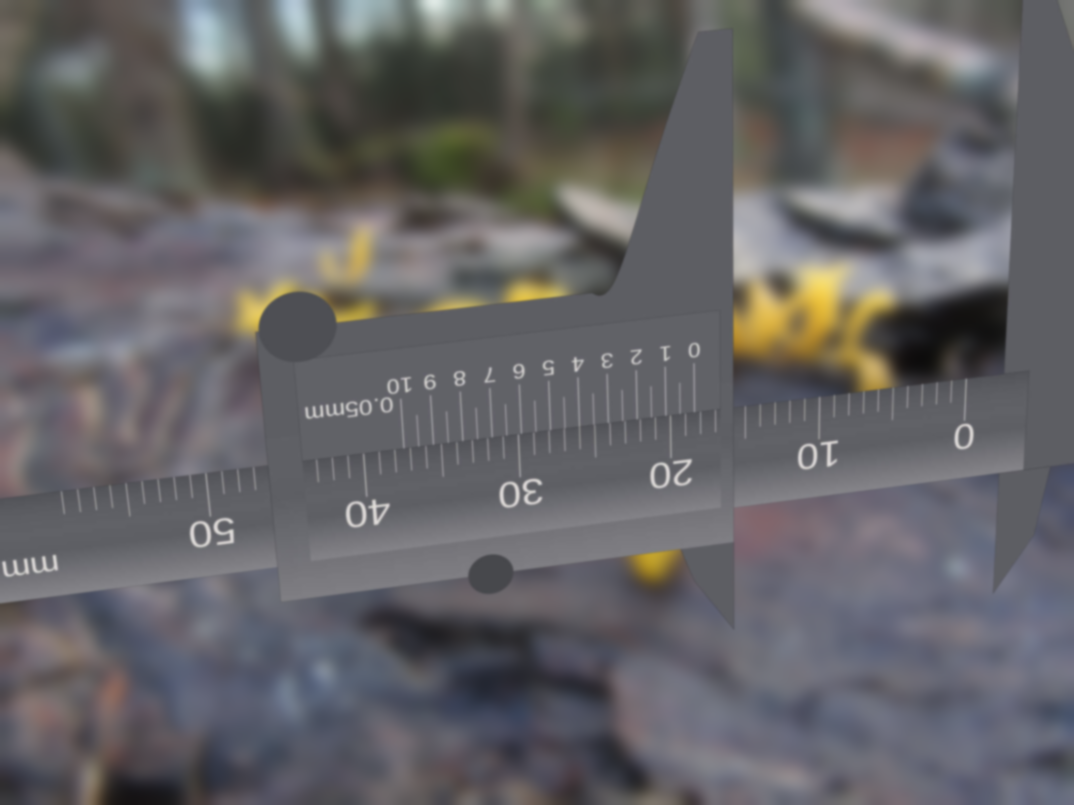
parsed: 18.4 mm
